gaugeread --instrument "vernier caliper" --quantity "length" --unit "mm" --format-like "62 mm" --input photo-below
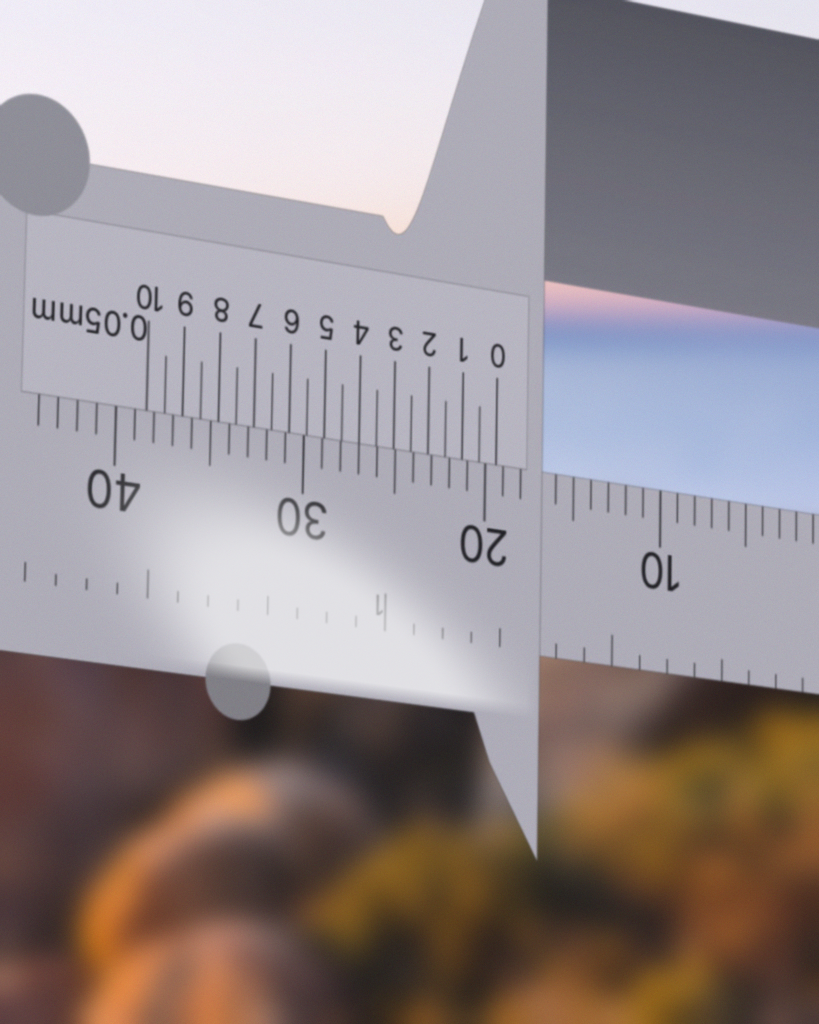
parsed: 19.4 mm
